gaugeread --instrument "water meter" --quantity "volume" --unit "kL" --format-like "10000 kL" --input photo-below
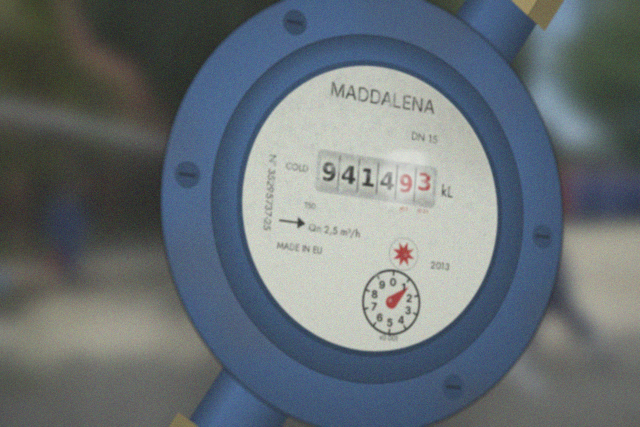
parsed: 9414.931 kL
